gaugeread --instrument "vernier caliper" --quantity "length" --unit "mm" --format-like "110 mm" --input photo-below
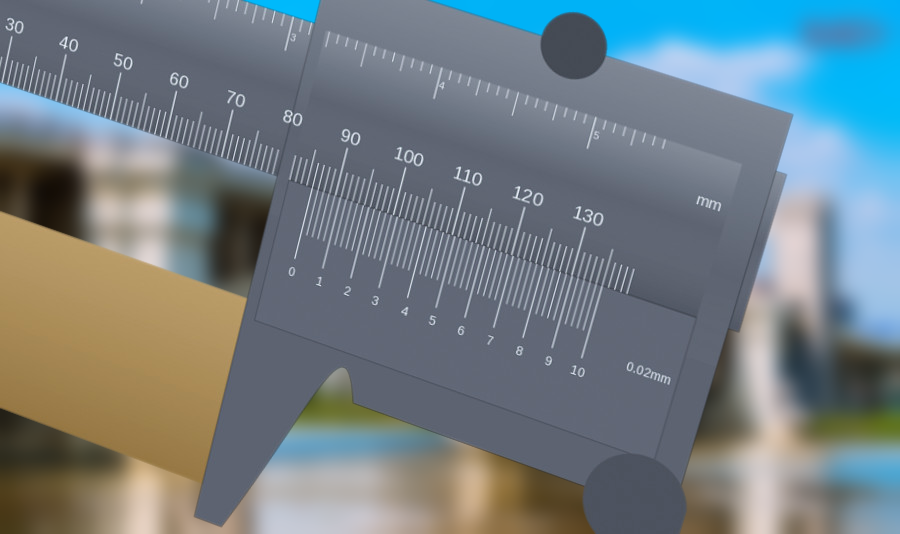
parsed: 86.0 mm
